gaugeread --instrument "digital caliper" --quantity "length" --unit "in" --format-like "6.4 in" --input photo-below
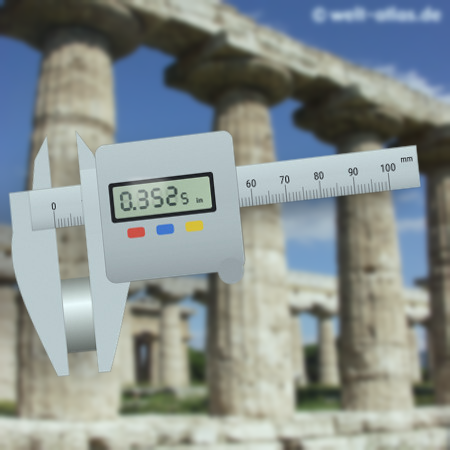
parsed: 0.3525 in
